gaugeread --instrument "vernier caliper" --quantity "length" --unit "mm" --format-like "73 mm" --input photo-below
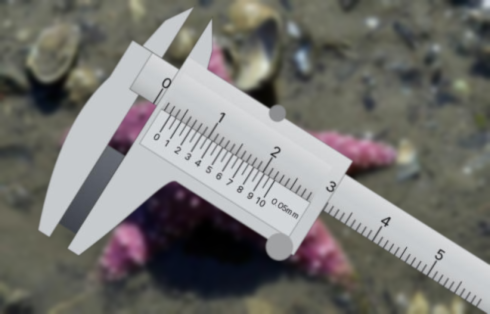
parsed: 3.2 mm
